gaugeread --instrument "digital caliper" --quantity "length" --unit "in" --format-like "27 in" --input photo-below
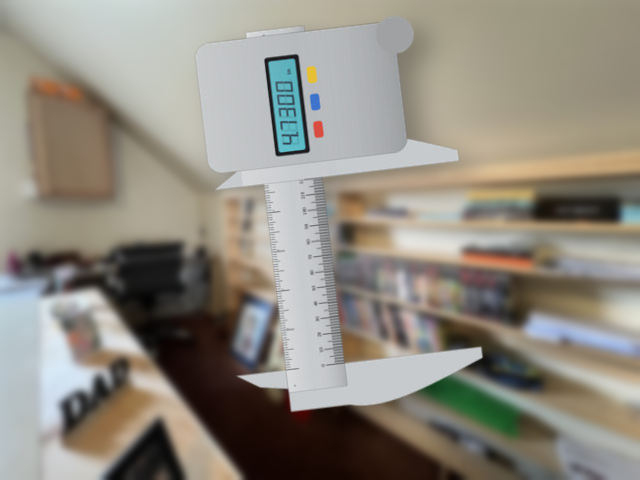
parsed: 4.7300 in
